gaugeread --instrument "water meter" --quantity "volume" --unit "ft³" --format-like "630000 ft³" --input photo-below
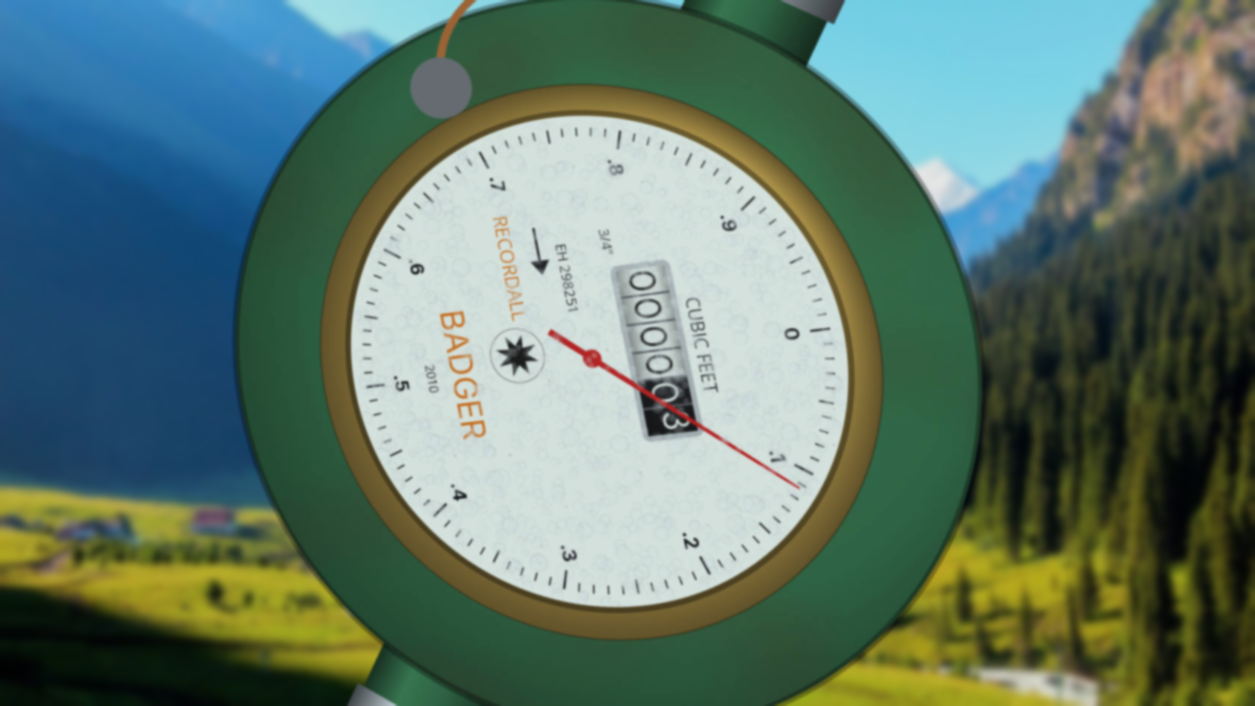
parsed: 3.11 ft³
